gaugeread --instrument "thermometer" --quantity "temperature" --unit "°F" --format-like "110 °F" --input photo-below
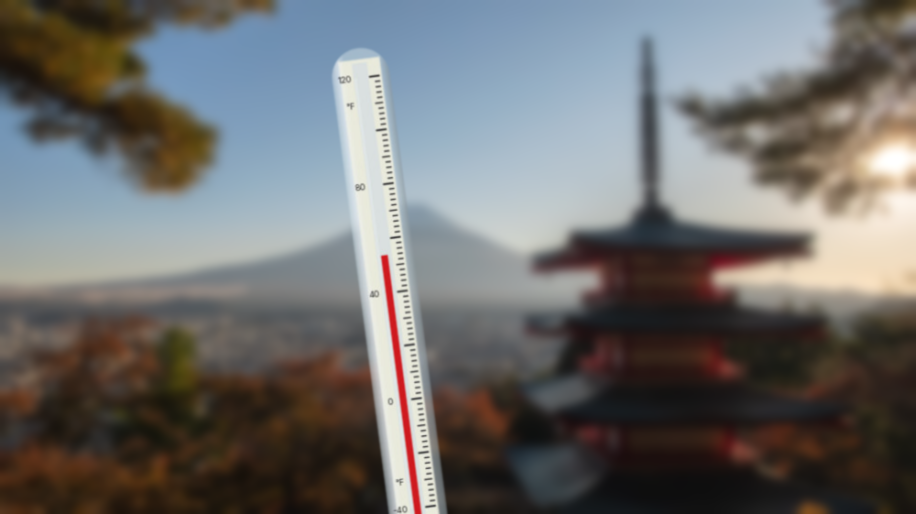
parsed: 54 °F
